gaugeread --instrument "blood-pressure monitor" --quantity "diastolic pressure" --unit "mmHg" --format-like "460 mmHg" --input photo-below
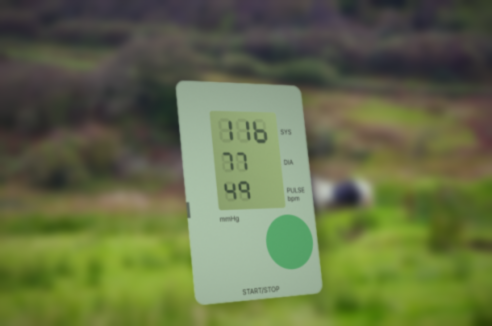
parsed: 77 mmHg
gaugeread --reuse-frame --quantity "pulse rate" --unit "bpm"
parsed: 49 bpm
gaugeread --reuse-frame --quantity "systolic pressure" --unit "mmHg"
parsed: 116 mmHg
